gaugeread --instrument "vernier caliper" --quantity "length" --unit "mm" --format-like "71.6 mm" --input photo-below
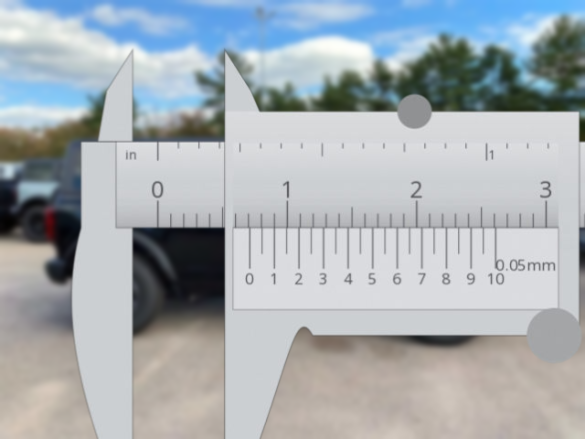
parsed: 7.1 mm
